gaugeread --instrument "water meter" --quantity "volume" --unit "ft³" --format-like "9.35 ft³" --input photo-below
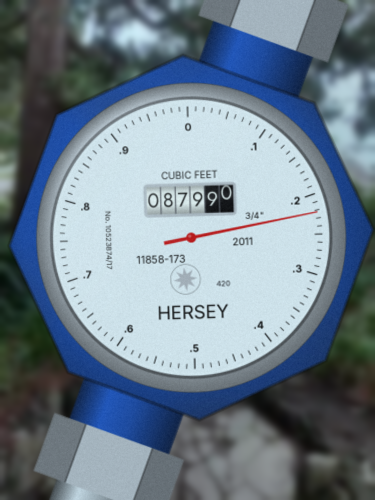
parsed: 87990.22 ft³
